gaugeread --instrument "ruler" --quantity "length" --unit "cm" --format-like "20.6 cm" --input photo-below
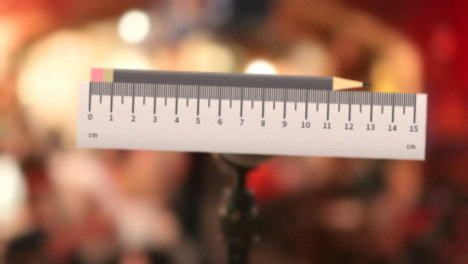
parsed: 13 cm
